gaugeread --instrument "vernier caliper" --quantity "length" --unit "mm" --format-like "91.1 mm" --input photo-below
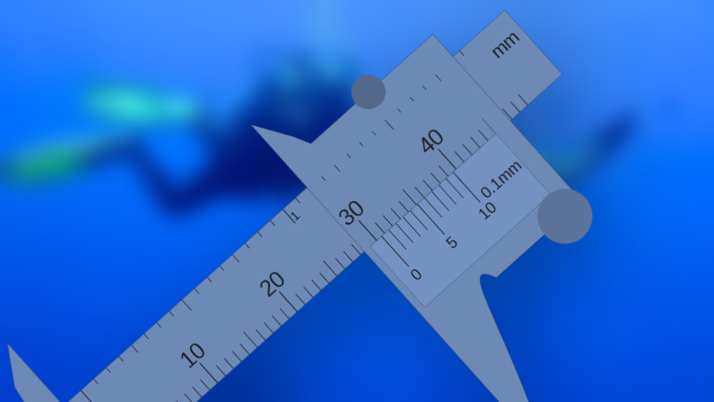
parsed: 30.6 mm
